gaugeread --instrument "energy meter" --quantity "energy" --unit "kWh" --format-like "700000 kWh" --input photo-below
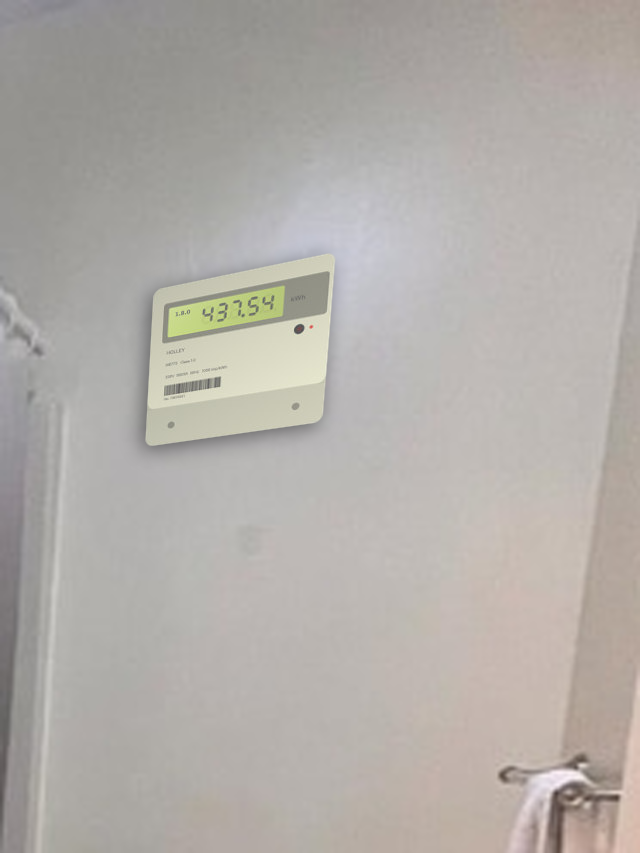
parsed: 437.54 kWh
